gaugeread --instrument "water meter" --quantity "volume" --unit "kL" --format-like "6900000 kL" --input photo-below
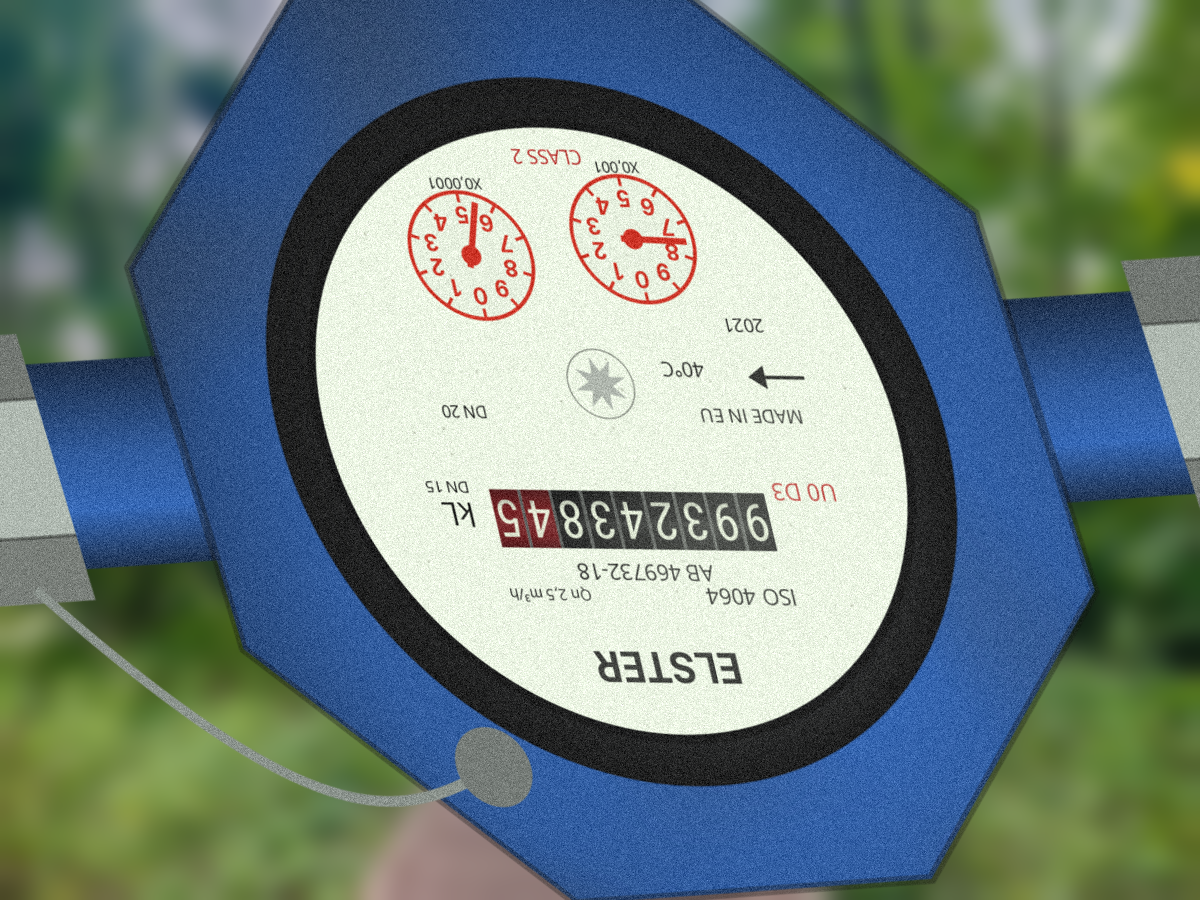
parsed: 9932438.4575 kL
